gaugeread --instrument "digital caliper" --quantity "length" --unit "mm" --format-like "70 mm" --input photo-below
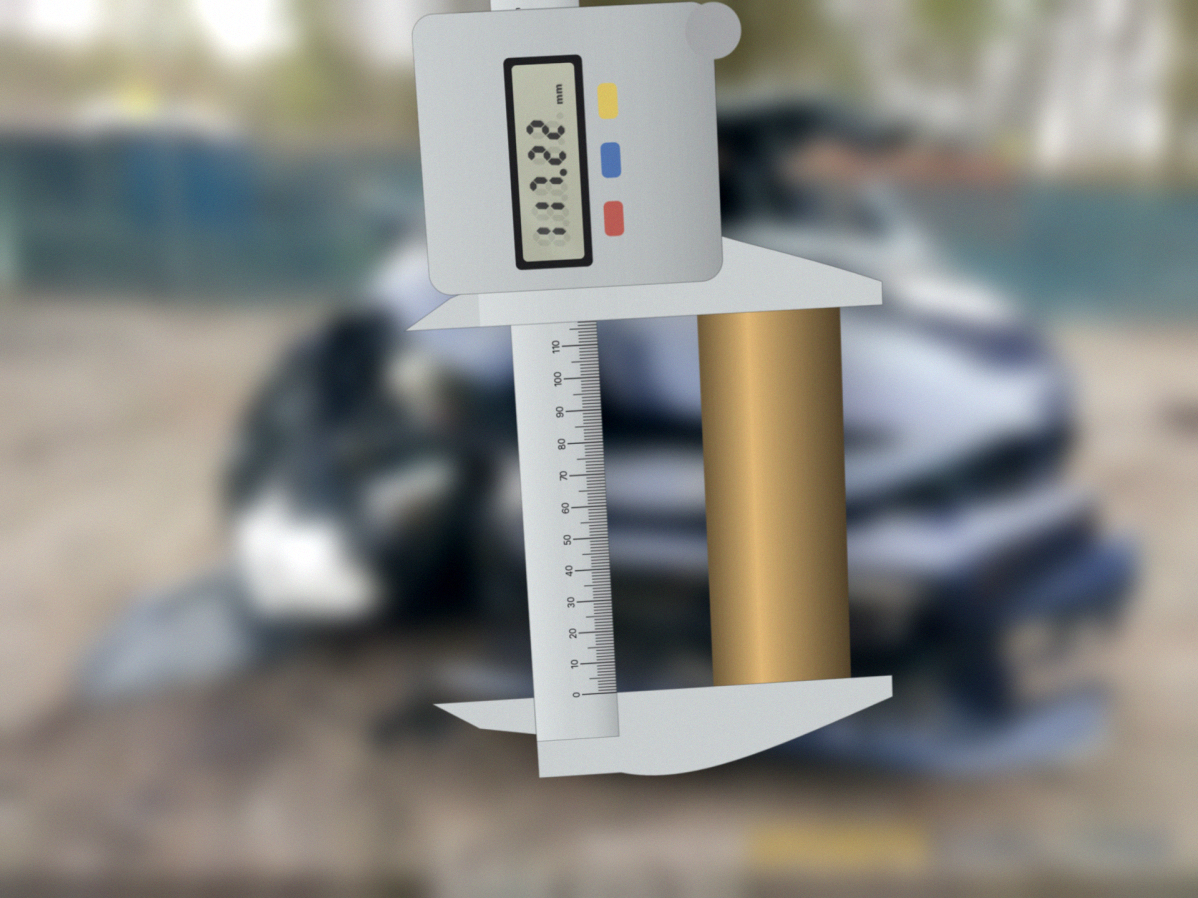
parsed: 117.22 mm
